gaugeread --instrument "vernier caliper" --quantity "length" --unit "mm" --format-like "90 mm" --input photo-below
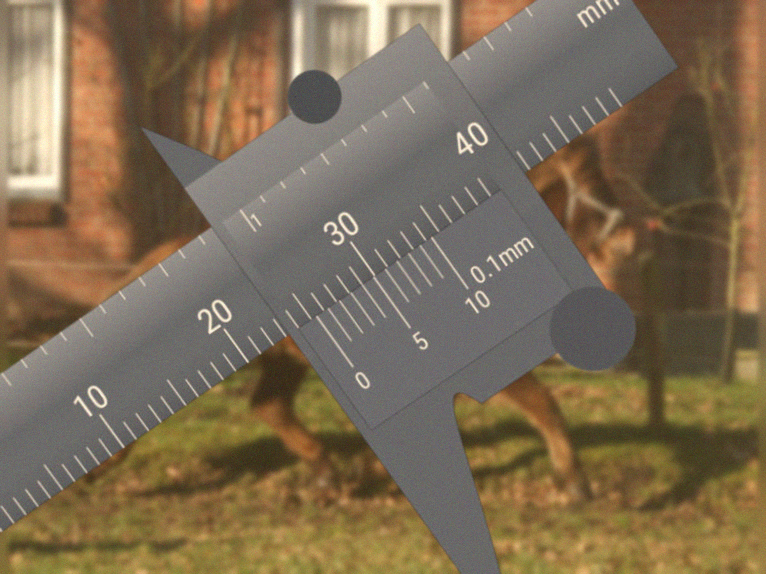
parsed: 25.4 mm
